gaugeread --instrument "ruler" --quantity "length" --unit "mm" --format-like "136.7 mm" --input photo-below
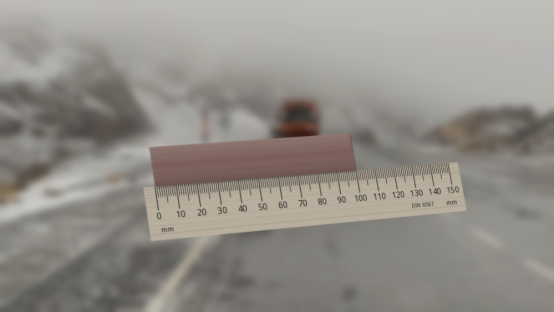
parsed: 100 mm
